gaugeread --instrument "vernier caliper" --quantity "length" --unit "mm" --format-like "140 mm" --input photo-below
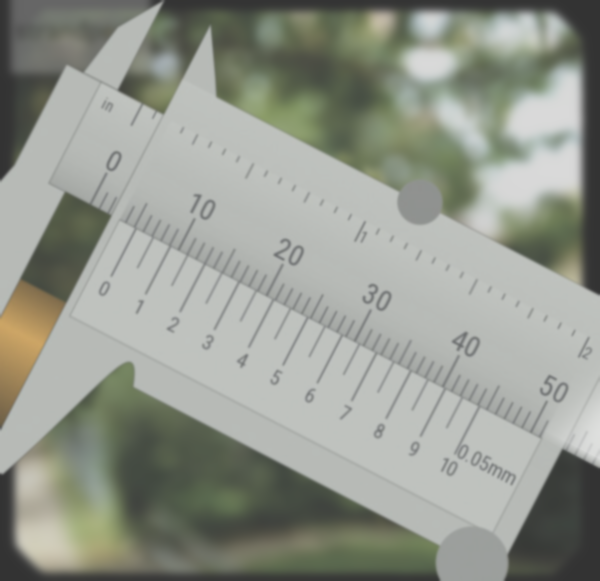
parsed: 5.2 mm
